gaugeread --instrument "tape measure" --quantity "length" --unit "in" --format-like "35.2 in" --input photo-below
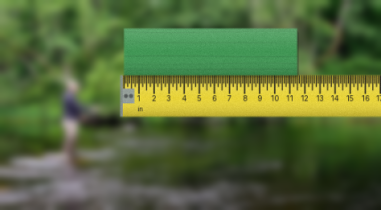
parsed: 11.5 in
